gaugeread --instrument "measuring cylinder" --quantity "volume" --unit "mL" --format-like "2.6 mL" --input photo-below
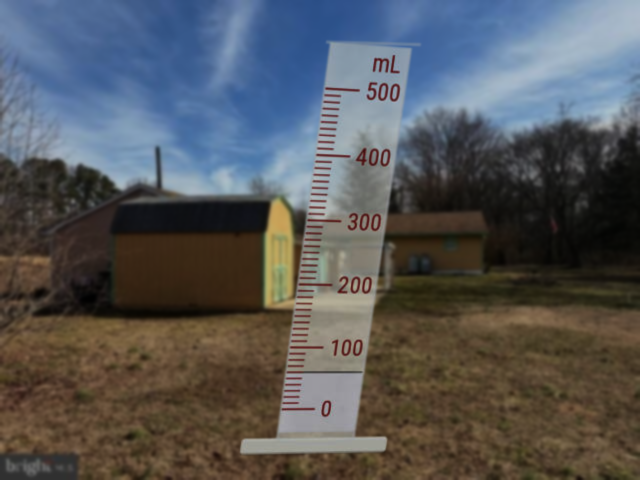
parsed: 60 mL
